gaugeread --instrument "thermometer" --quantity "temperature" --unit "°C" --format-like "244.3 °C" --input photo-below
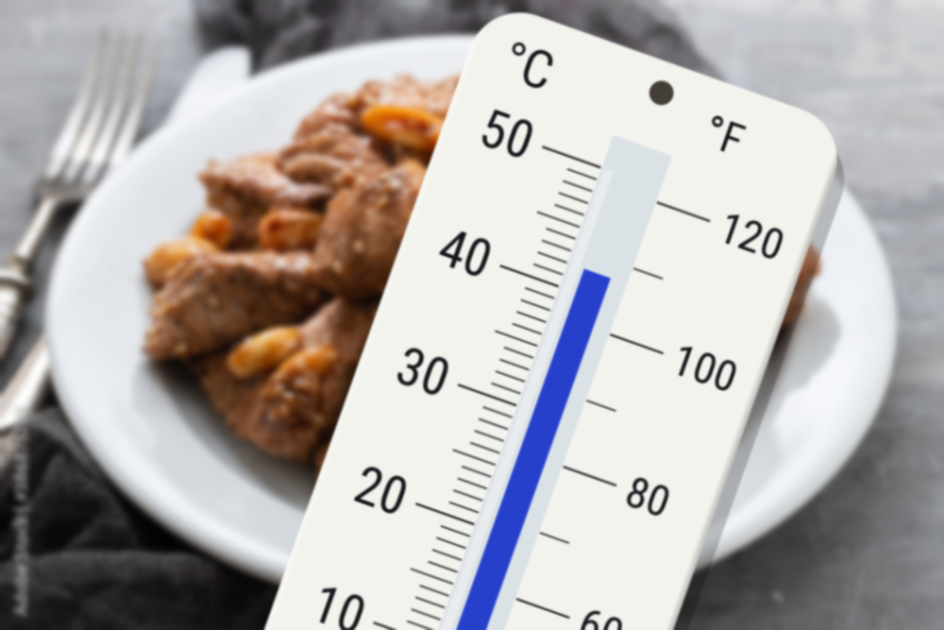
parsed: 42 °C
